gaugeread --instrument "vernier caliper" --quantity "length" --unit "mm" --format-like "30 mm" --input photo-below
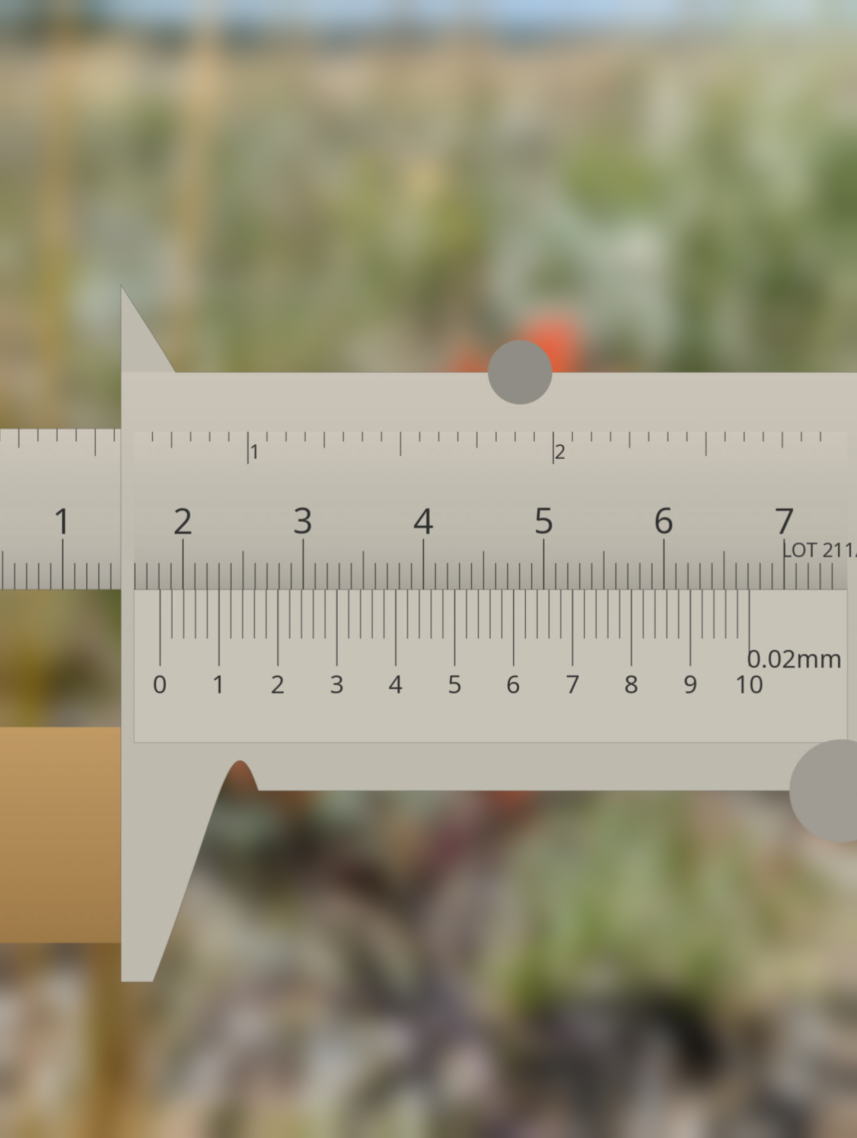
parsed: 18.1 mm
